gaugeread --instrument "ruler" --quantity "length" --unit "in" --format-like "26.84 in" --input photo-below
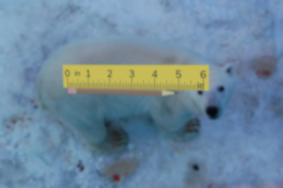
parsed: 5 in
